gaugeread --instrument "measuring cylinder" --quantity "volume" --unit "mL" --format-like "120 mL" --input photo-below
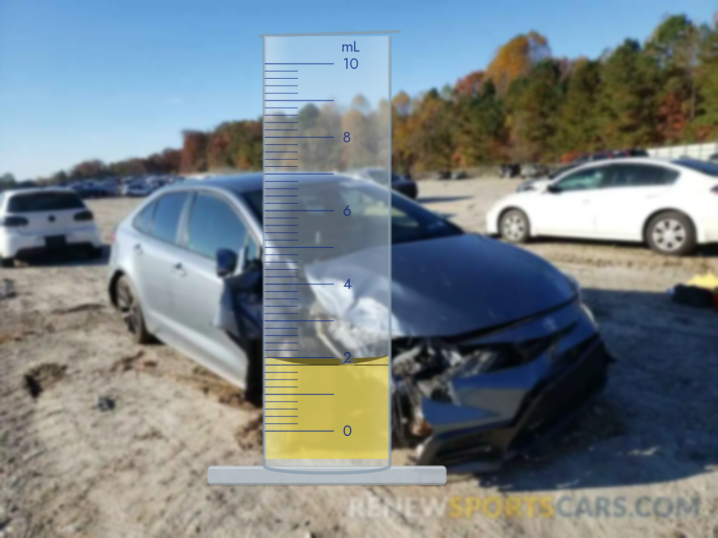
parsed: 1.8 mL
